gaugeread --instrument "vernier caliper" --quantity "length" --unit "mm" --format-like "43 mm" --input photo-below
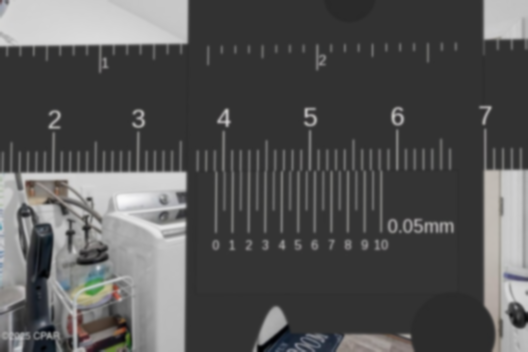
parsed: 39.2 mm
